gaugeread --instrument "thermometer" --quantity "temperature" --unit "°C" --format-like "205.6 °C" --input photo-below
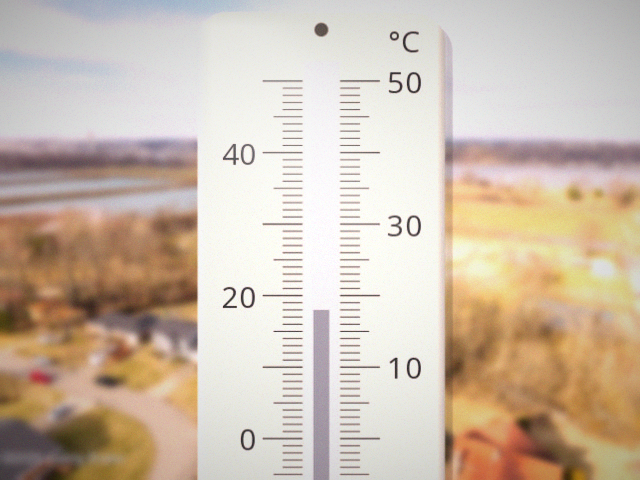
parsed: 18 °C
